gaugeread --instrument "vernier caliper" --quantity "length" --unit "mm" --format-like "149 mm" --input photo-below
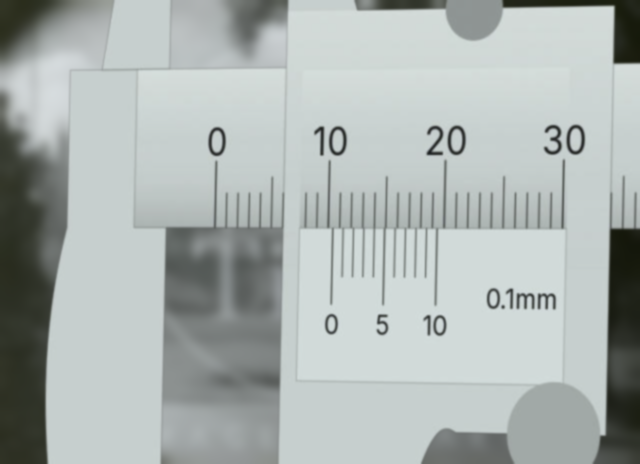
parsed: 10.4 mm
